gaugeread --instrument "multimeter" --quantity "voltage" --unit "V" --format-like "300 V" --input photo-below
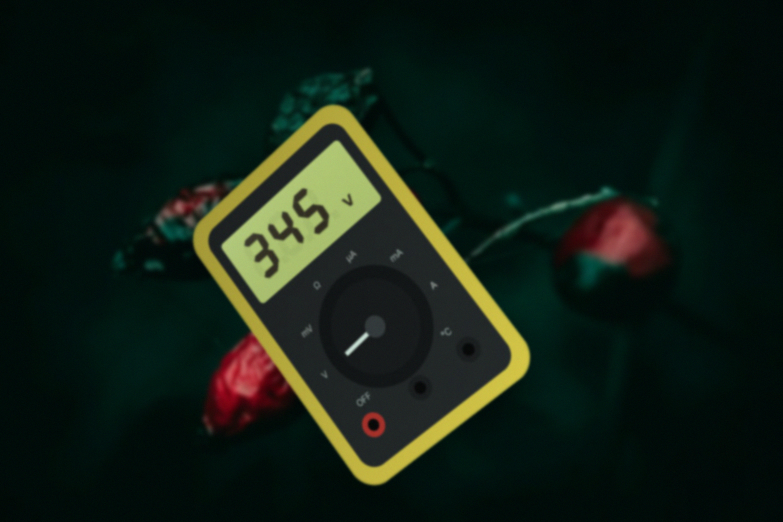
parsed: 345 V
